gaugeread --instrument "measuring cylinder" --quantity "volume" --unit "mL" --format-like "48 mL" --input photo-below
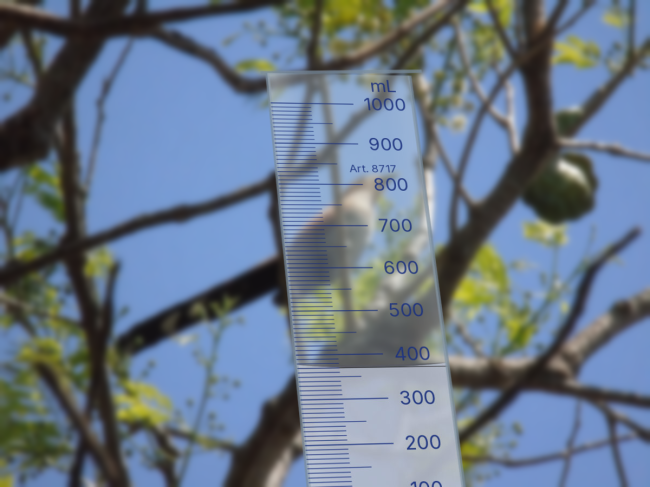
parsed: 370 mL
